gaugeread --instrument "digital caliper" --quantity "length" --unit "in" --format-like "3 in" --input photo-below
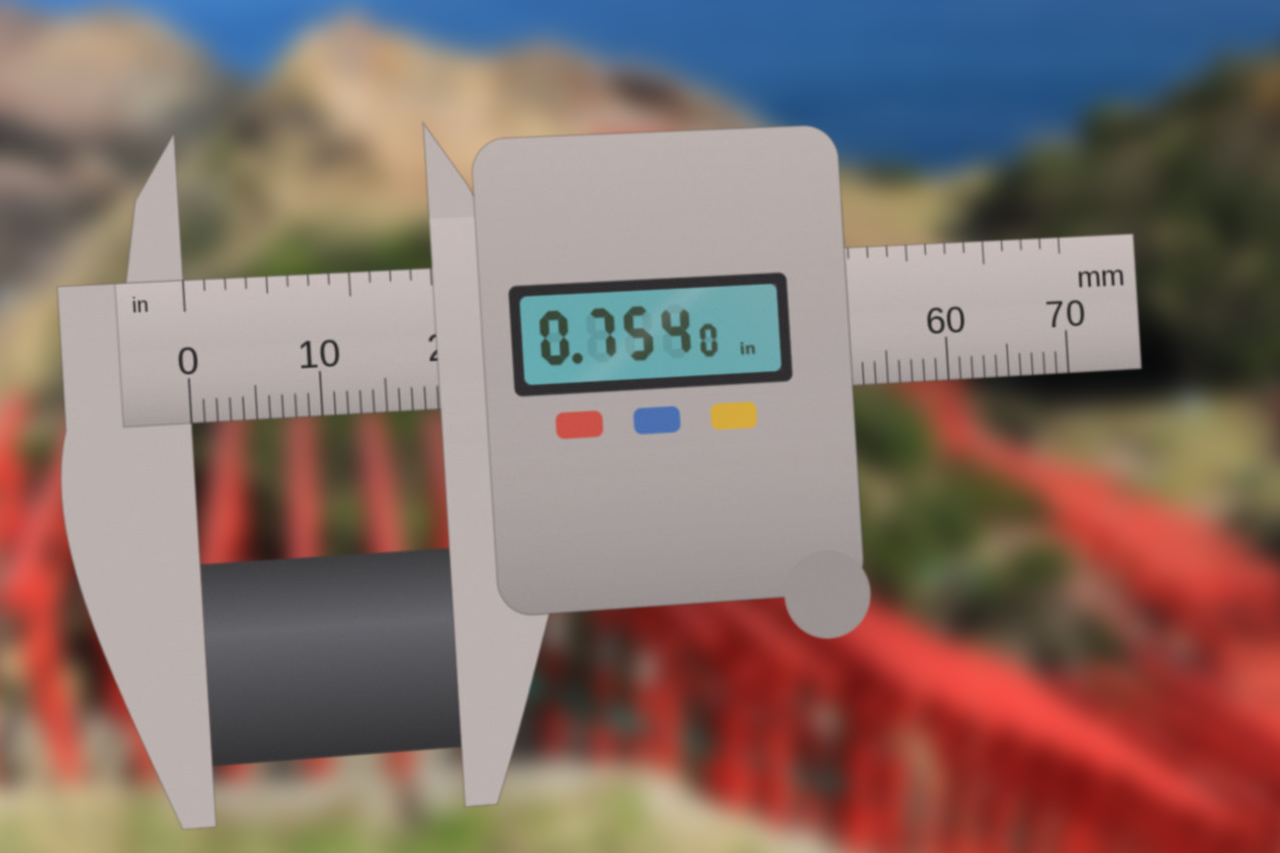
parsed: 0.7540 in
